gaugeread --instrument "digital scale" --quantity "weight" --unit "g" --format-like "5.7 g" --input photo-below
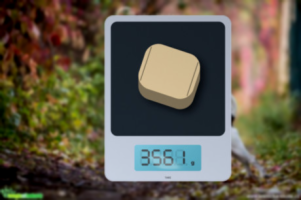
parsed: 3561 g
